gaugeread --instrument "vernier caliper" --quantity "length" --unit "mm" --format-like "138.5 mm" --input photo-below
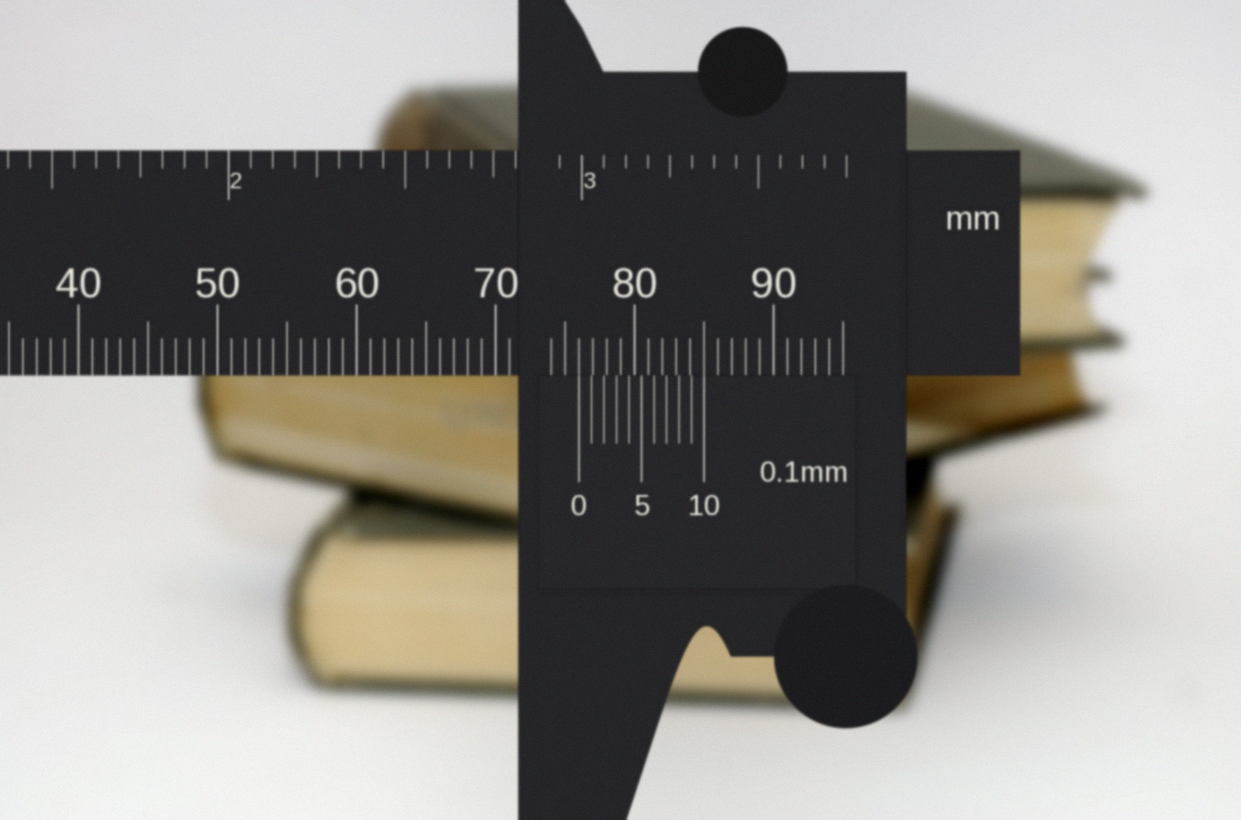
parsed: 76.0 mm
